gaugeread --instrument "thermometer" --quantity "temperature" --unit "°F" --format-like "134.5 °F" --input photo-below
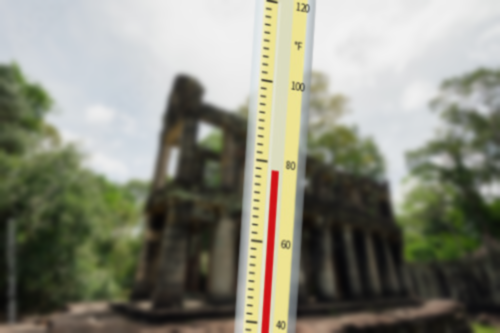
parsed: 78 °F
